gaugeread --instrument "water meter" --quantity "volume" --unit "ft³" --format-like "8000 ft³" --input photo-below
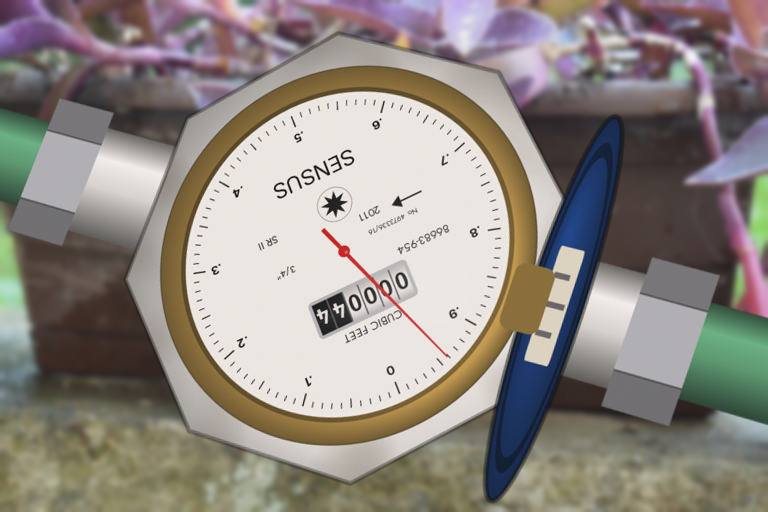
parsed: 43.94 ft³
